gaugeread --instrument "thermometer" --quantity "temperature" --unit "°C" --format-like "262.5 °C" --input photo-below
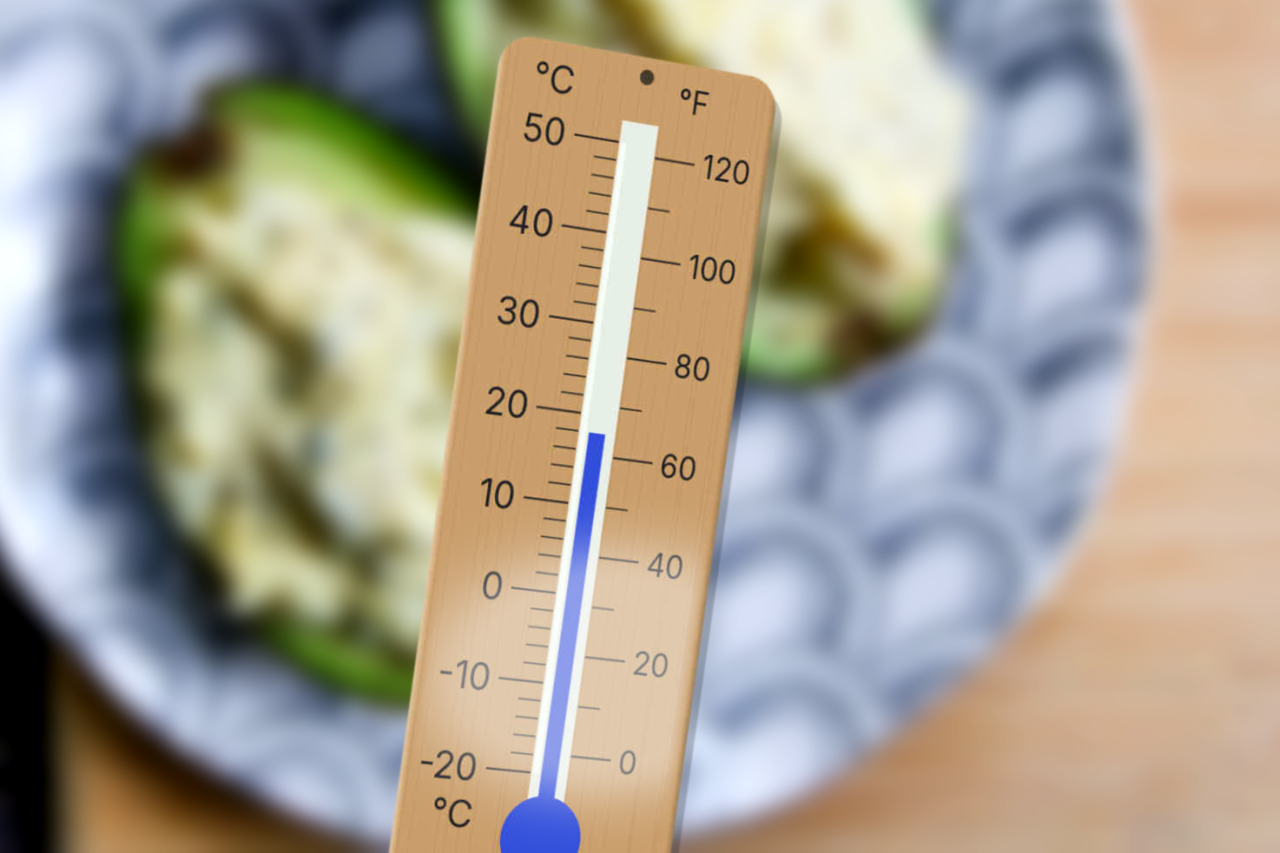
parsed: 18 °C
